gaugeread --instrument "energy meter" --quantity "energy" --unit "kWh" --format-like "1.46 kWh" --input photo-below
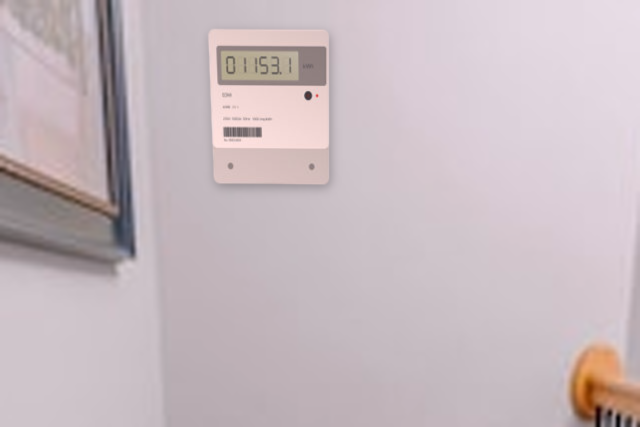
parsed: 1153.1 kWh
